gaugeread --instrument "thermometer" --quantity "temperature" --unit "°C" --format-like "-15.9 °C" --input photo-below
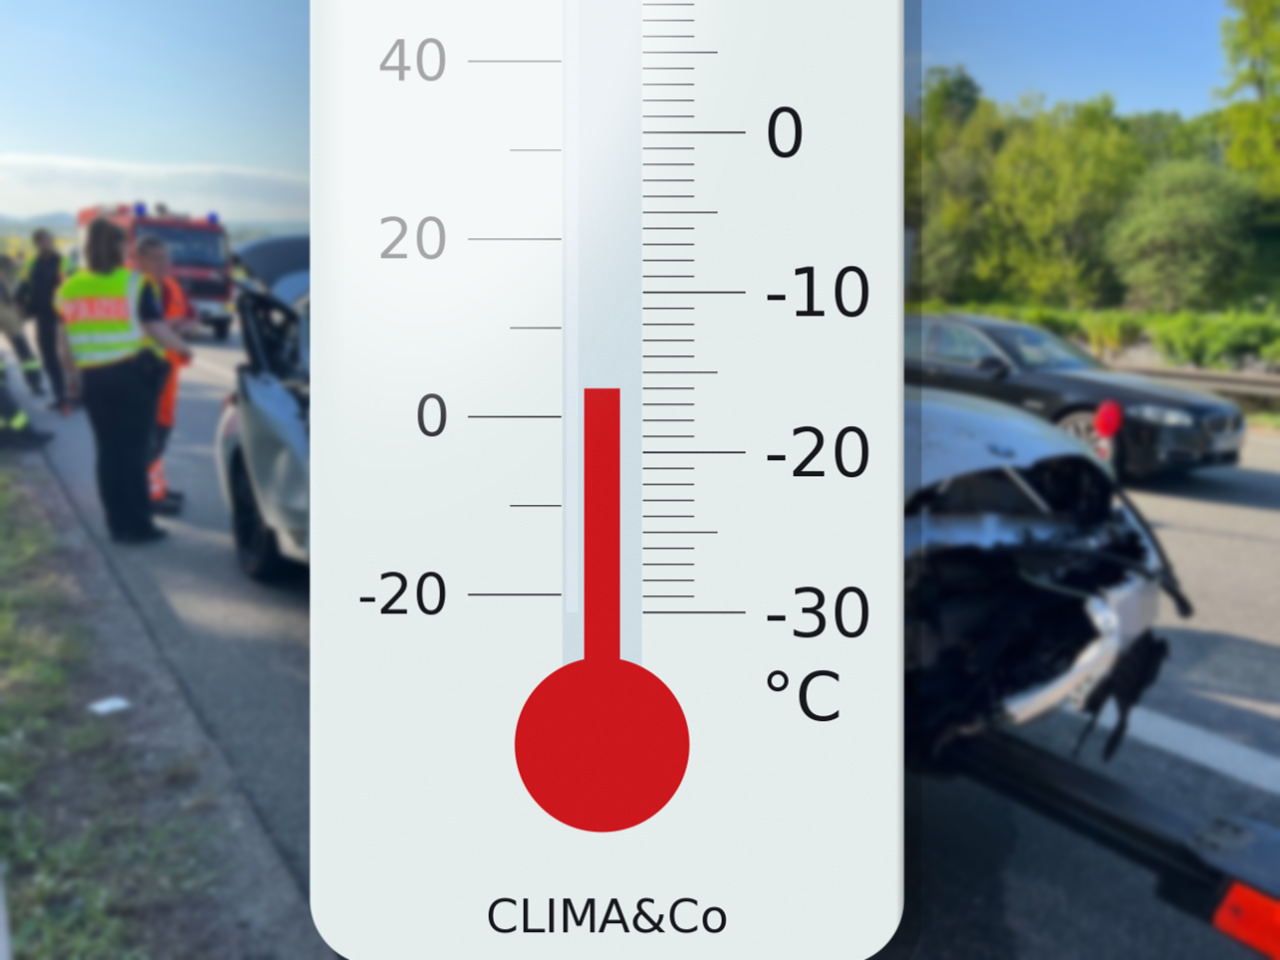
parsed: -16 °C
